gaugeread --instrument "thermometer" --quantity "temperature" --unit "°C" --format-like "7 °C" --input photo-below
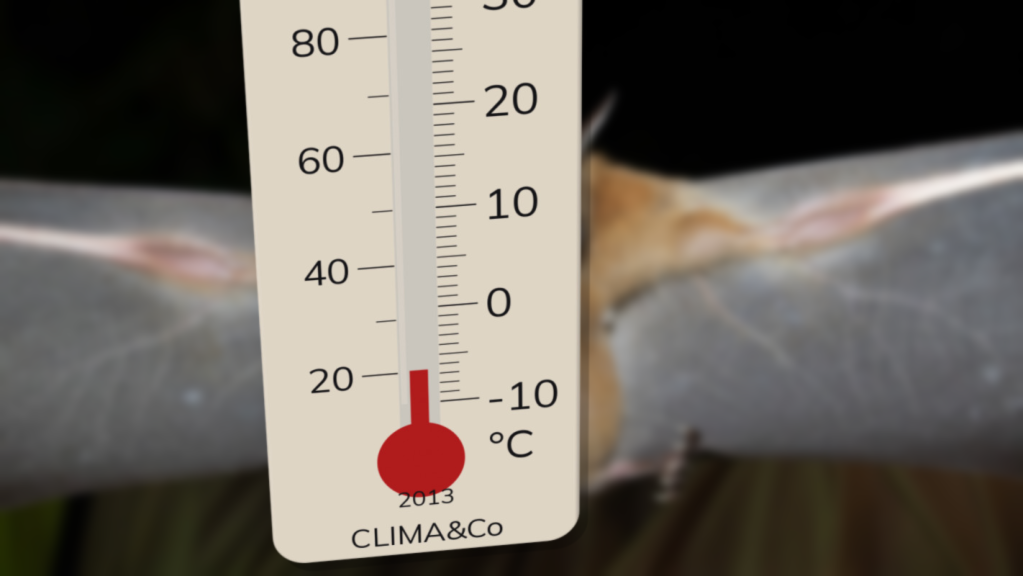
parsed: -6.5 °C
